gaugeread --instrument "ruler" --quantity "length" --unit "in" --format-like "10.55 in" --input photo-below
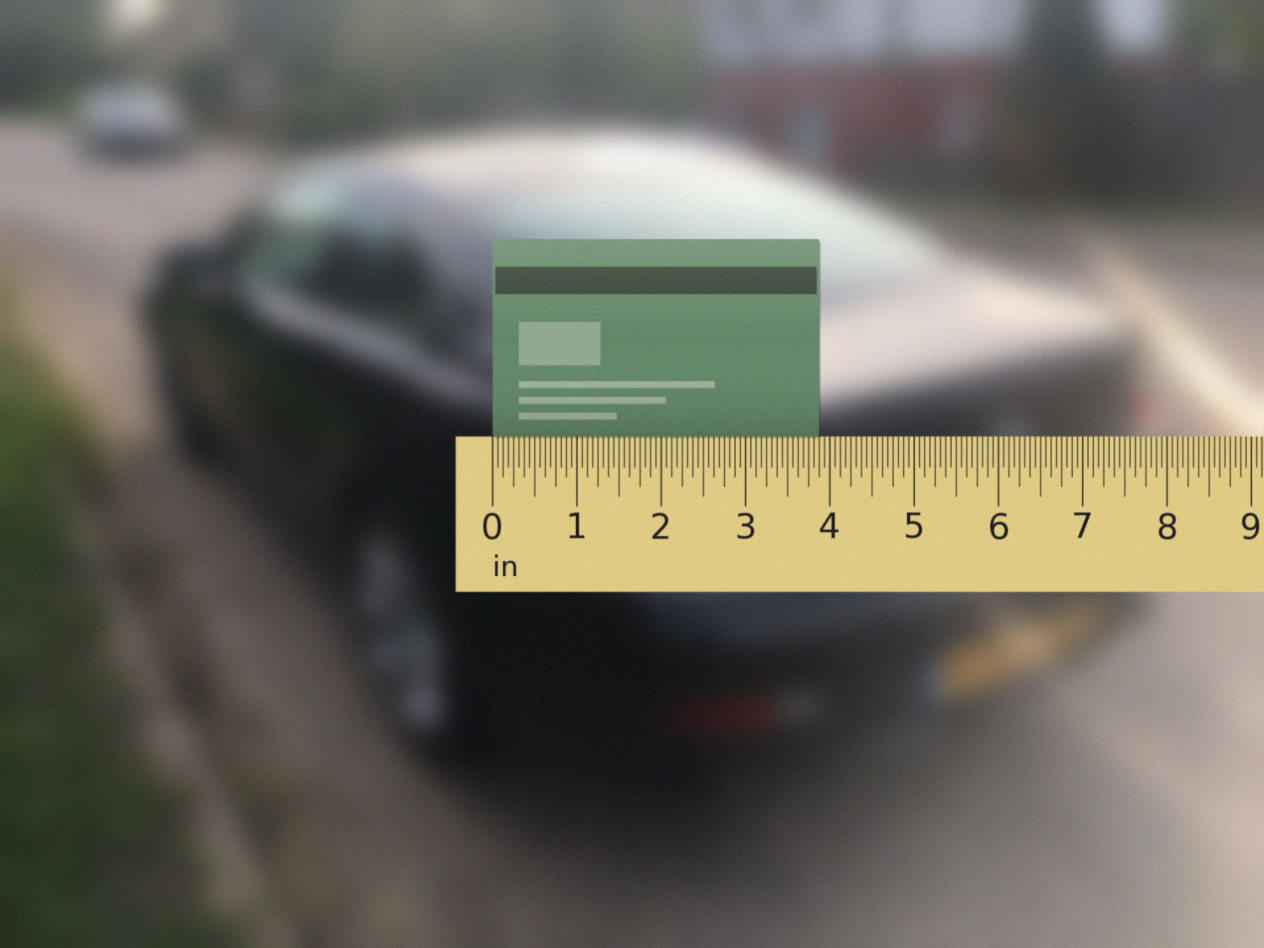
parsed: 3.875 in
